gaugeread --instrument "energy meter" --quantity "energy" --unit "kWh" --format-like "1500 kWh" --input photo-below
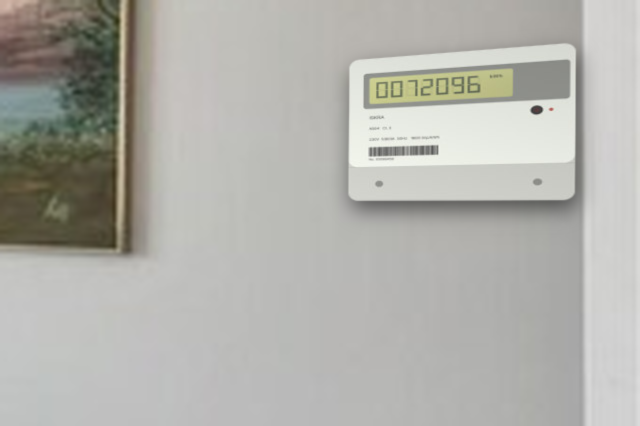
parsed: 72096 kWh
